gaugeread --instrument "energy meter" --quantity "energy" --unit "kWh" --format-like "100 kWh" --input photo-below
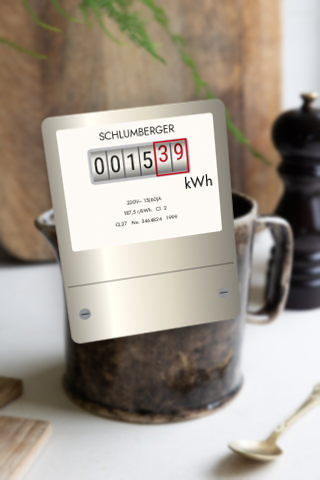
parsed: 15.39 kWh
